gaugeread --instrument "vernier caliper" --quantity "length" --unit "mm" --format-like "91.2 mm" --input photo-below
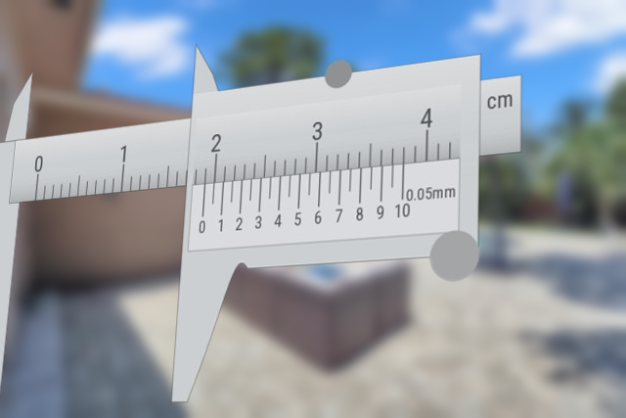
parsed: 19.0 mm
